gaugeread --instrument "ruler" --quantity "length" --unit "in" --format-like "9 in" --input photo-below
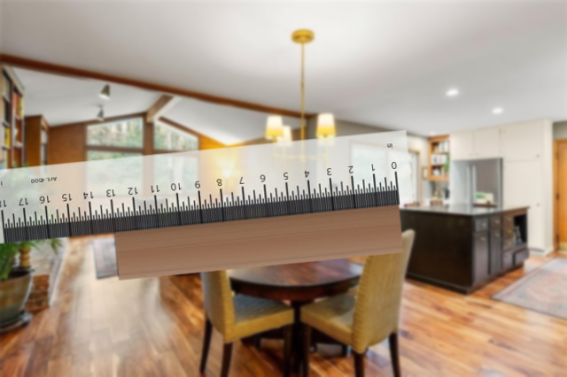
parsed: 13 in
